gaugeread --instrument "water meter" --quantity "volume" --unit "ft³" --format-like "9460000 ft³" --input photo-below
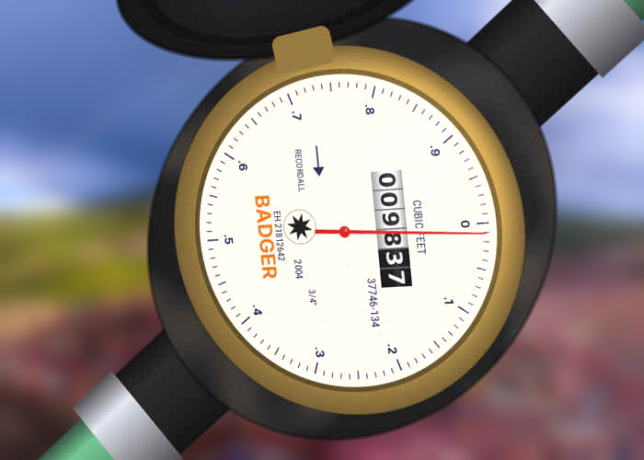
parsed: 9837.01 ft³
